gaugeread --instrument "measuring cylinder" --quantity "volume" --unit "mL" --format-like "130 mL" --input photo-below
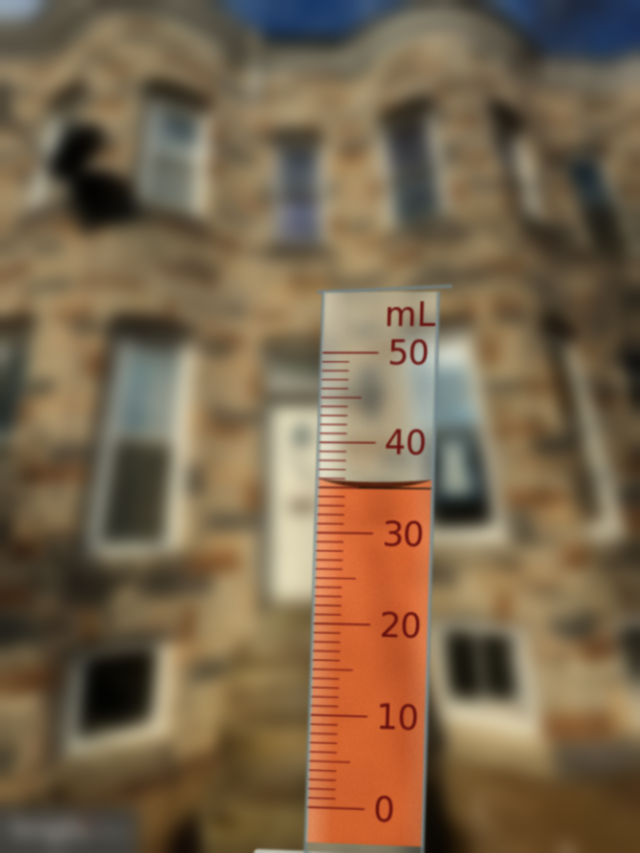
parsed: 35 mL
